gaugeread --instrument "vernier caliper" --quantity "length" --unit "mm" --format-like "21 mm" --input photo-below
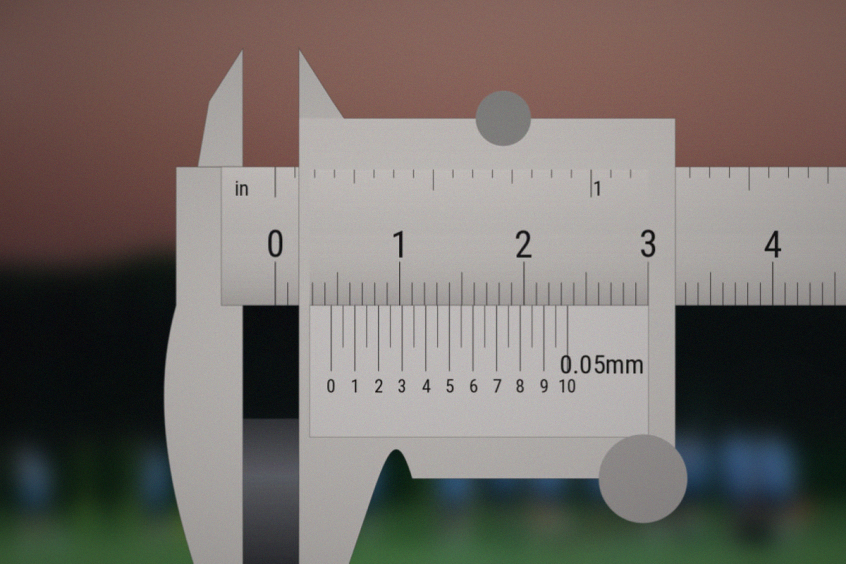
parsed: 4.5 mm
